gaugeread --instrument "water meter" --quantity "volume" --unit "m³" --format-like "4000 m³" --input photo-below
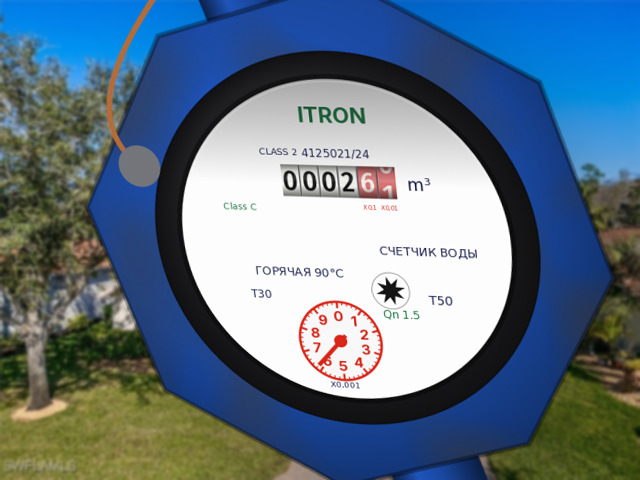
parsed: 2.606 m³
